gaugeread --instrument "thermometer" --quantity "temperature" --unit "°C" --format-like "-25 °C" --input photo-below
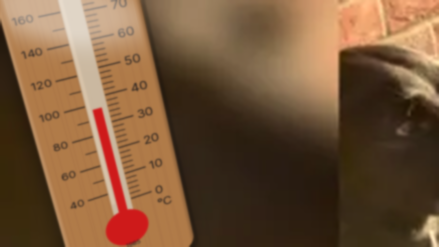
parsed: 36 °C
